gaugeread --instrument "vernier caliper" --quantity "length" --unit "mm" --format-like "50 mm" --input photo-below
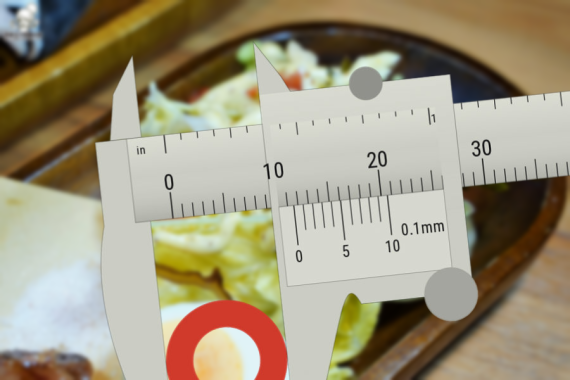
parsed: 11.6 mm
